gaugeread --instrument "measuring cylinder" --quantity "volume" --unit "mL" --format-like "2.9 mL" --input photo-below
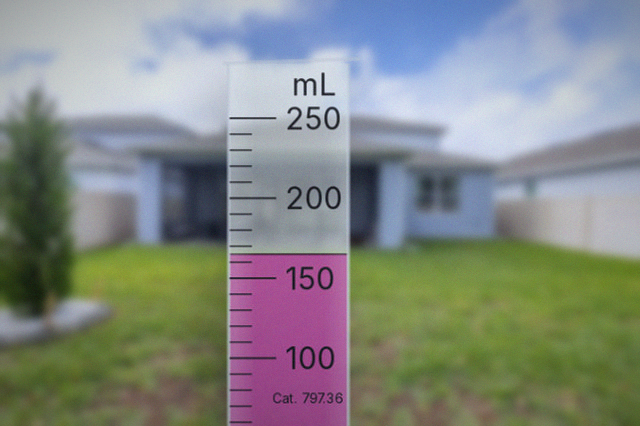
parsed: 165 mL
